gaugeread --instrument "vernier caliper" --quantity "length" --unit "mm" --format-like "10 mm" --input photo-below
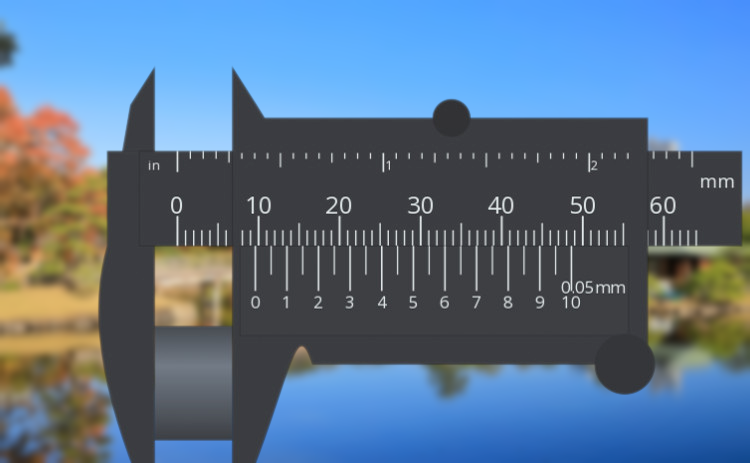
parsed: 9.6 mm
